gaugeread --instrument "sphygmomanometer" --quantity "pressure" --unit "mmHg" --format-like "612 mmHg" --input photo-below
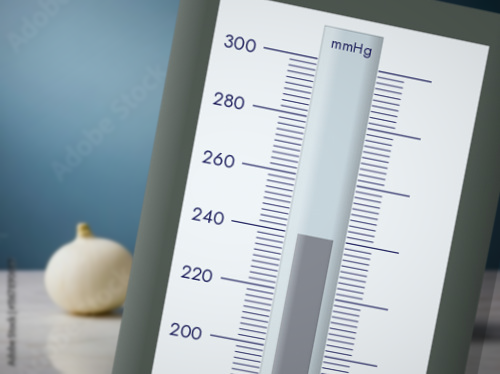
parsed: 240 mmHg
